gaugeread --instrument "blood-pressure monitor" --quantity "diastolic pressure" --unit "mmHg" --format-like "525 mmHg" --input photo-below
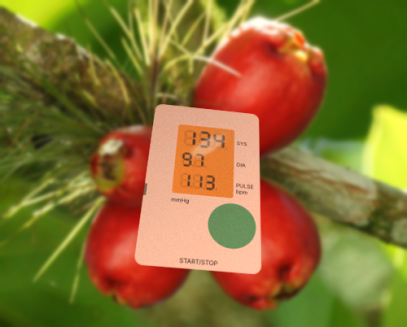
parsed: 97 mmHg
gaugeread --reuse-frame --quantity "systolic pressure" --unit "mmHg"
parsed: 134 mmHg
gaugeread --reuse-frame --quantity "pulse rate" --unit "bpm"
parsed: 113 bpm
